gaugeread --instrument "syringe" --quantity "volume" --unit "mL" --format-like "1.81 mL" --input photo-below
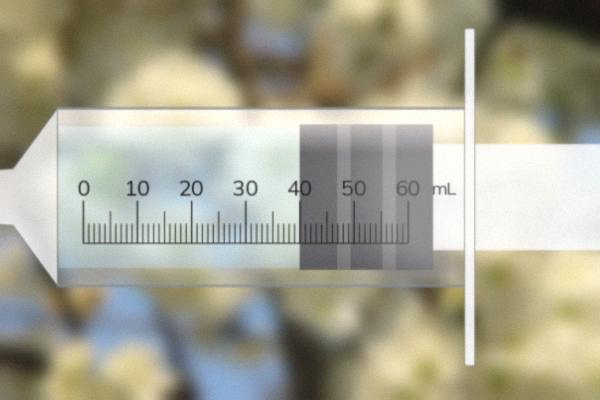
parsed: 40 mL
